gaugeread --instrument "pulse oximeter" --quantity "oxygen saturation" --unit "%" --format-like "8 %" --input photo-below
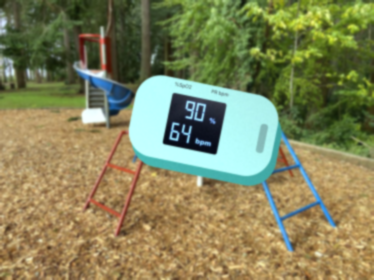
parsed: 90 %
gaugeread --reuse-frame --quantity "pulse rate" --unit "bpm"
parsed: 64 bpm
